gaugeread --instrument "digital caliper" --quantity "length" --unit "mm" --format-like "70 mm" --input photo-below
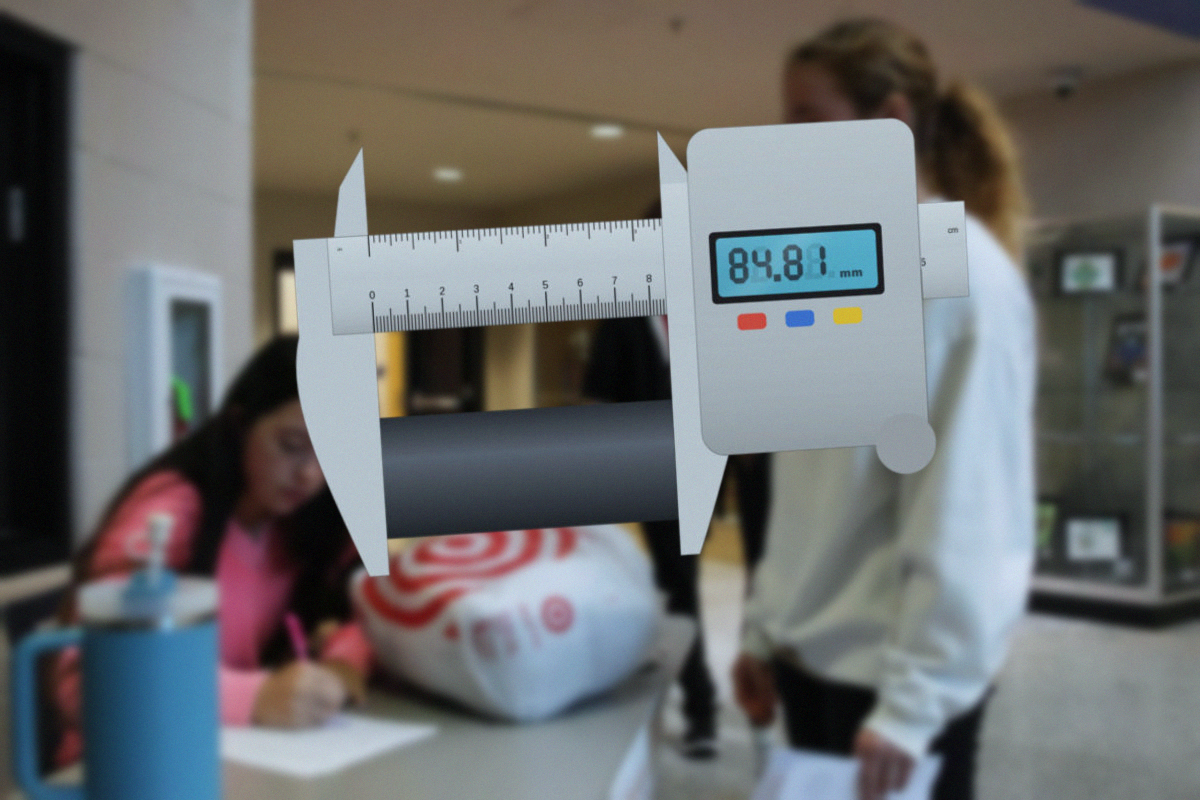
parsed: 84.81 mm
